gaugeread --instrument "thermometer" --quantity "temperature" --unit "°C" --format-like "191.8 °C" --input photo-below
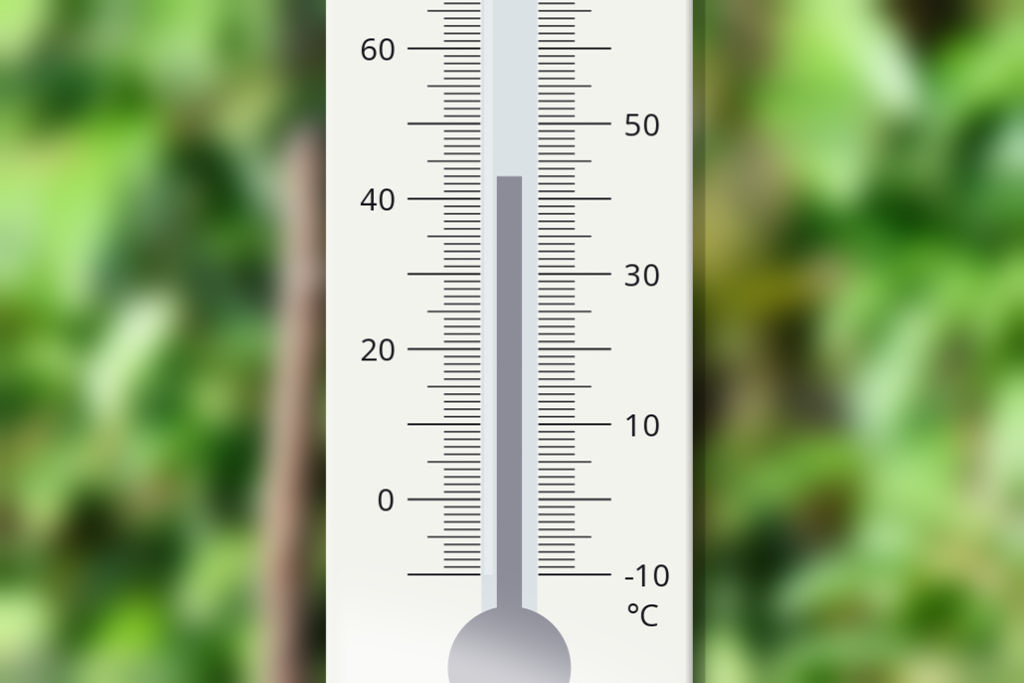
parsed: 43 °C
